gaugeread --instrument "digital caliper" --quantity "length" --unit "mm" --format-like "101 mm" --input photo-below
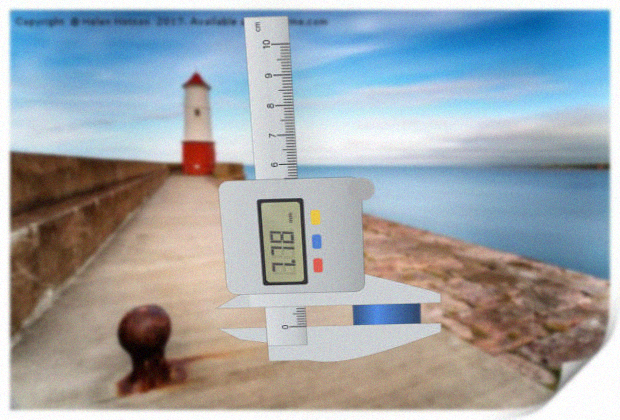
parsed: 7.78 mm
